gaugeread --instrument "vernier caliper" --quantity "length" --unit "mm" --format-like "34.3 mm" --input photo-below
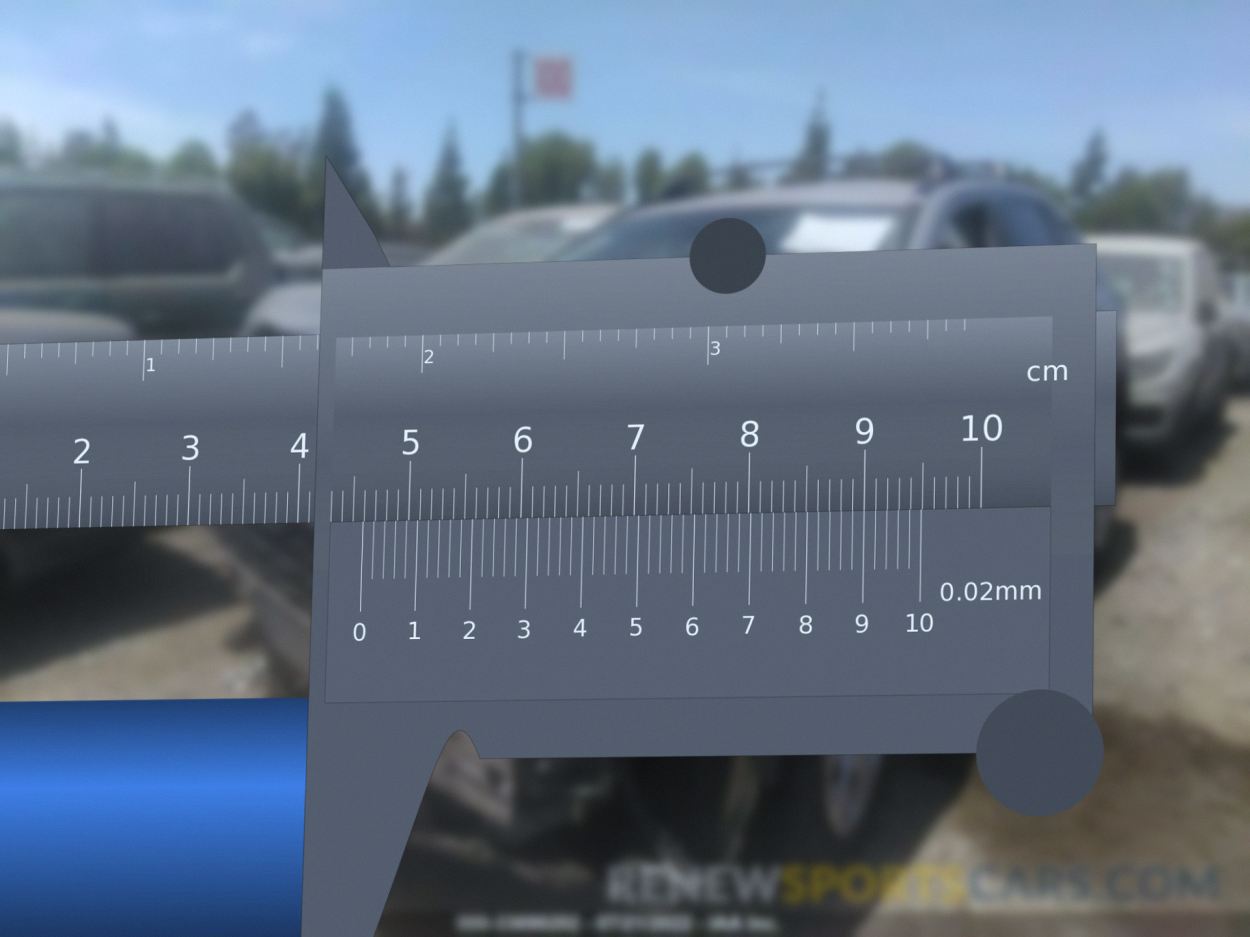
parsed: 45.9 mm
